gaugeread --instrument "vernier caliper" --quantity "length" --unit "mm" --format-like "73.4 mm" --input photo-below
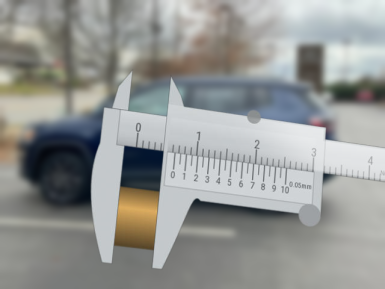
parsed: 6.4 mm
